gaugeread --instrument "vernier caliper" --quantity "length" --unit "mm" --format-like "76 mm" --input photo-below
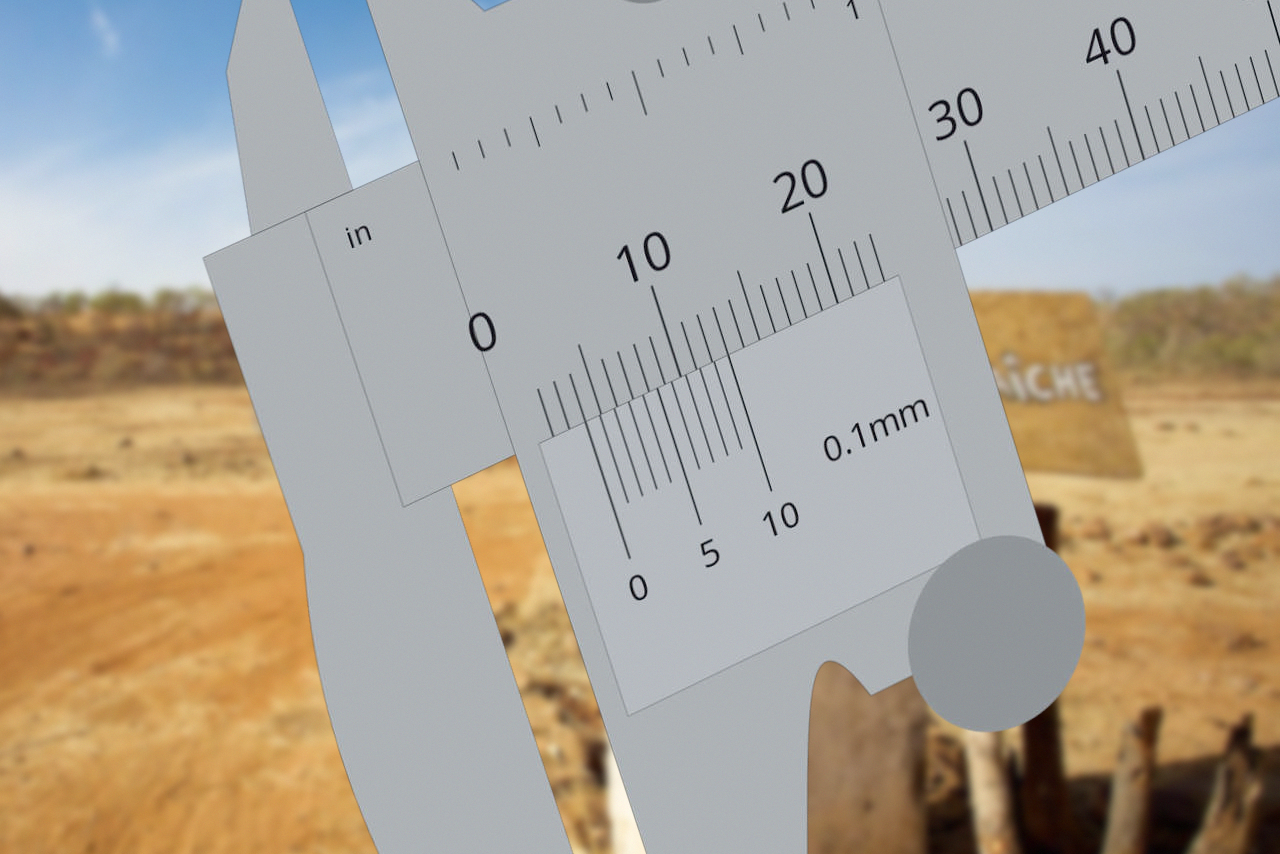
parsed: 4.0 mm
